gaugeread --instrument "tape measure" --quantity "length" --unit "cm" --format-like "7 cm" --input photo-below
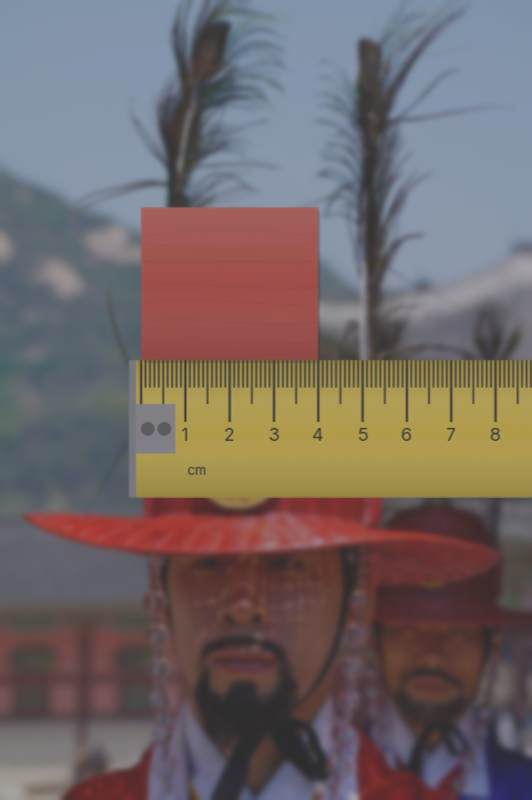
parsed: 4 cm
